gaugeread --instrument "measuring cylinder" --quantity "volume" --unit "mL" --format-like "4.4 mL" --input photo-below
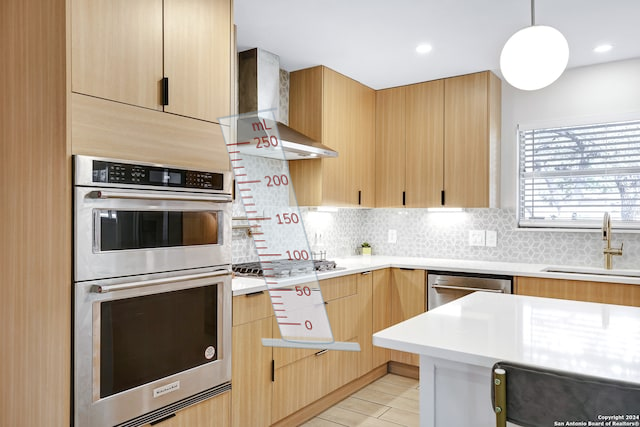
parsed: 50 mL
